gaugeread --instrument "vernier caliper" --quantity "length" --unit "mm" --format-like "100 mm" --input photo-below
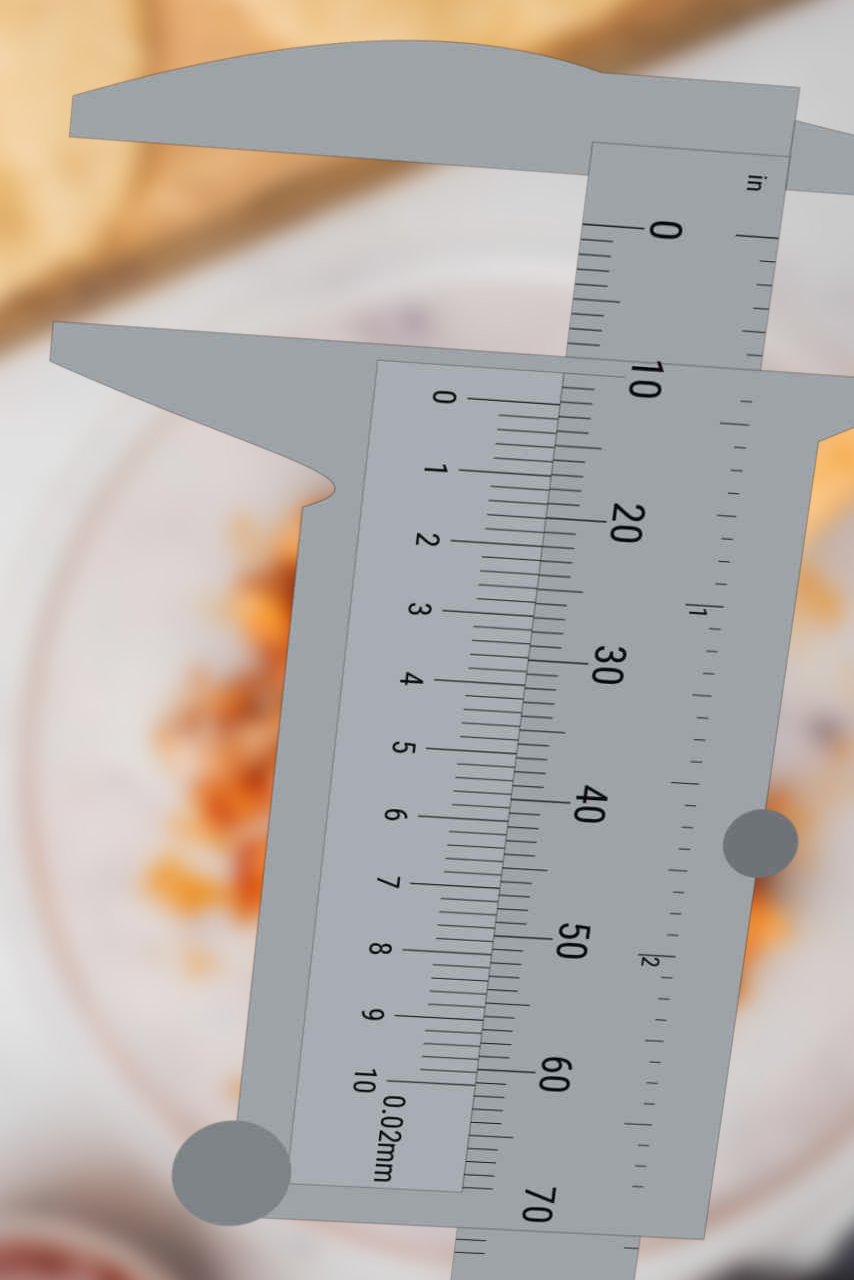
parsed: 12.2 mm
